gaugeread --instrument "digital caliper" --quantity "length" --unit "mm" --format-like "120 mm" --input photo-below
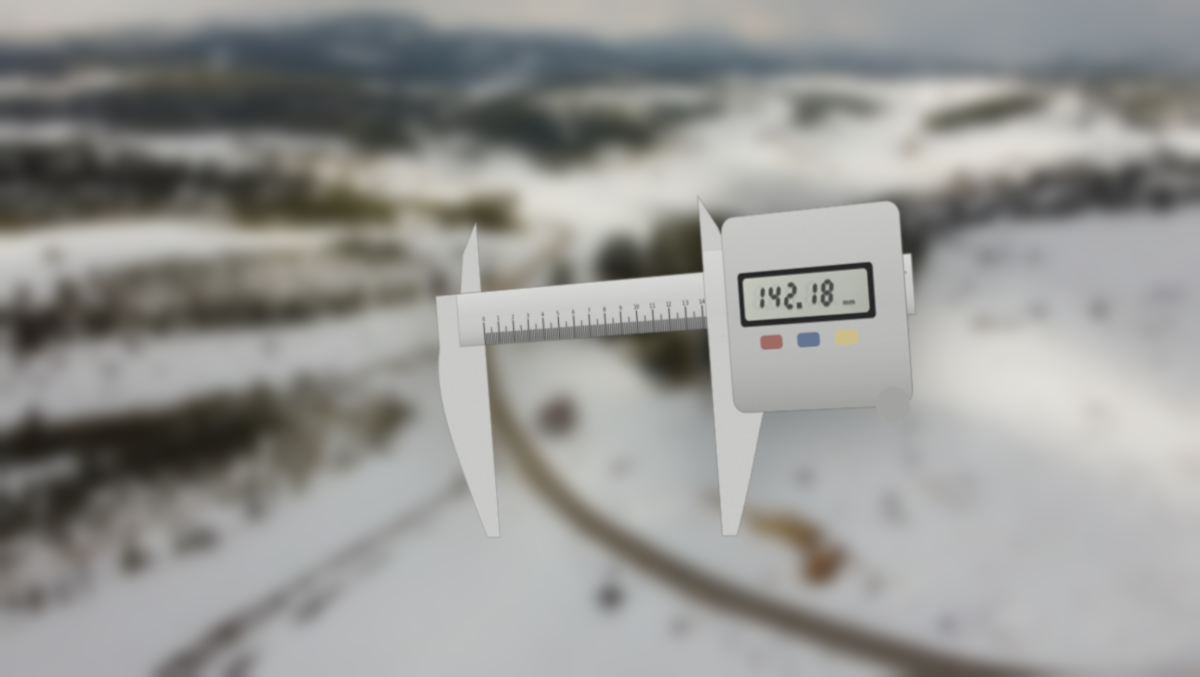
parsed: 142.18 mm
